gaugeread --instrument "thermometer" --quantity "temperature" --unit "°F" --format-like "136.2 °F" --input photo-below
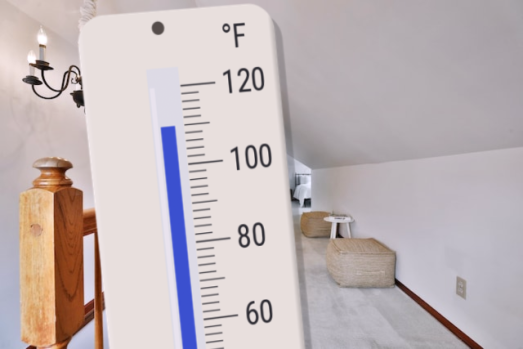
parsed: 110 °F
